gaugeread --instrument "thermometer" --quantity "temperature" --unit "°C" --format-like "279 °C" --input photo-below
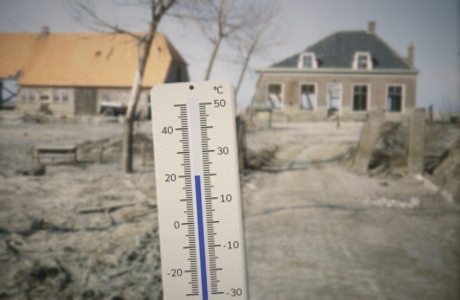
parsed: 20 °C
